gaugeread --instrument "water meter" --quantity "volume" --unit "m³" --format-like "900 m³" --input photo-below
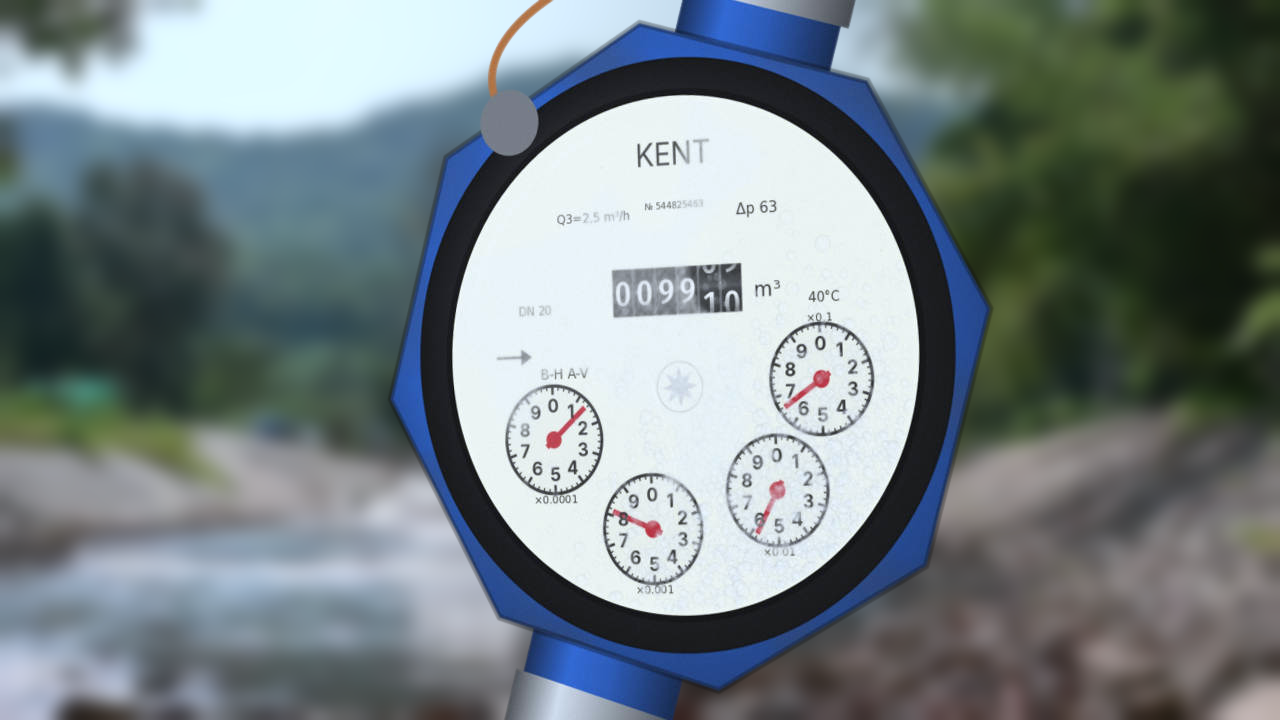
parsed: 9909.6581 m³
